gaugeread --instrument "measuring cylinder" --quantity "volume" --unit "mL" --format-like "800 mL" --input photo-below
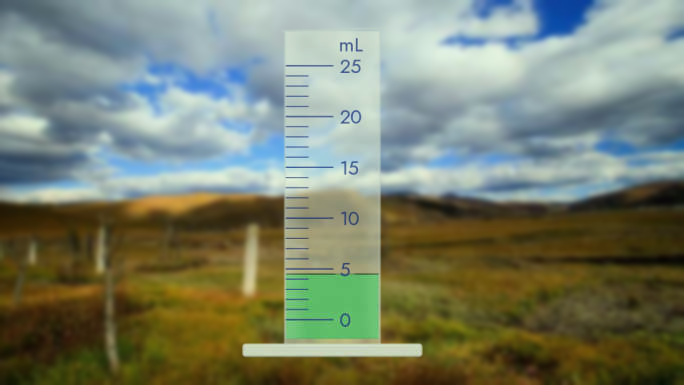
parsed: 4.5 mL
